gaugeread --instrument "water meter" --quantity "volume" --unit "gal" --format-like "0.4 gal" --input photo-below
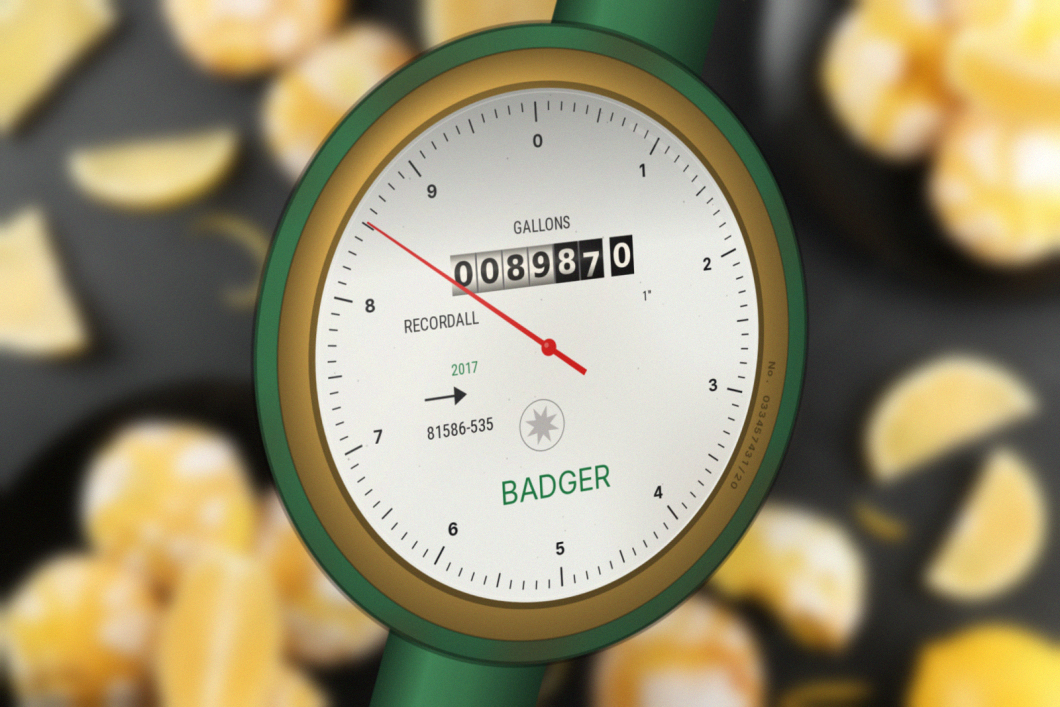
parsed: 89868.5 gal
